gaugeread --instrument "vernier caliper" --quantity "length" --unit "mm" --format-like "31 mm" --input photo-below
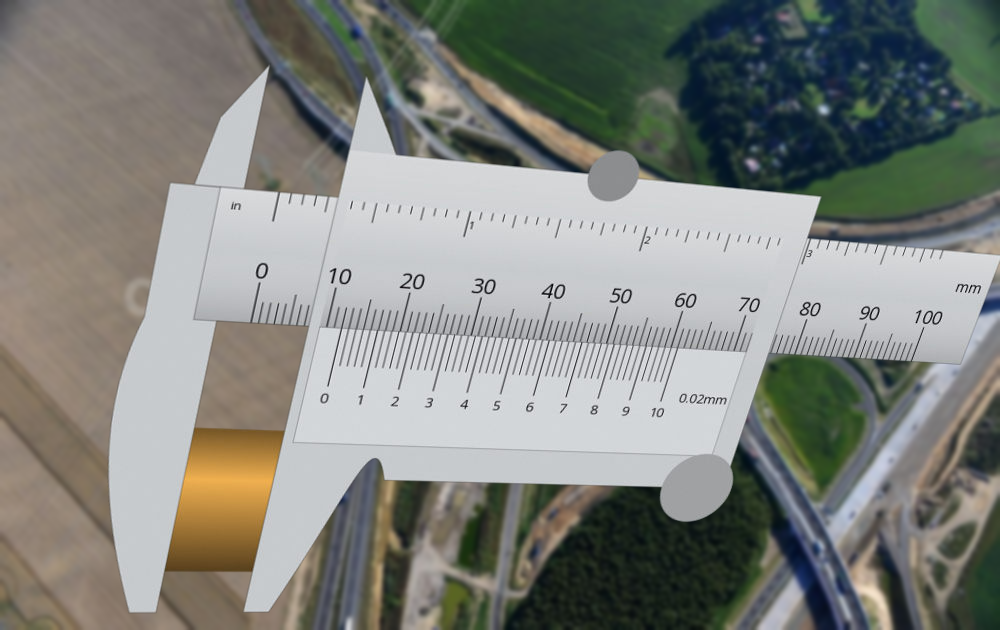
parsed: 12.0 mm
